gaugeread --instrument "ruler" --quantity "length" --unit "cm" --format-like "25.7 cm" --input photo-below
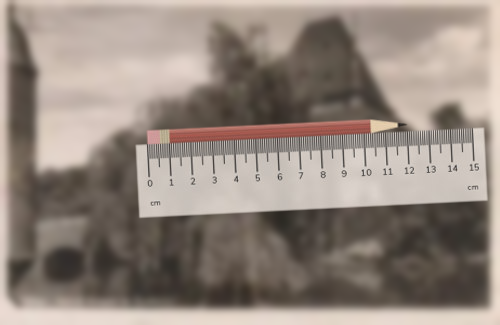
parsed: 12 cm
